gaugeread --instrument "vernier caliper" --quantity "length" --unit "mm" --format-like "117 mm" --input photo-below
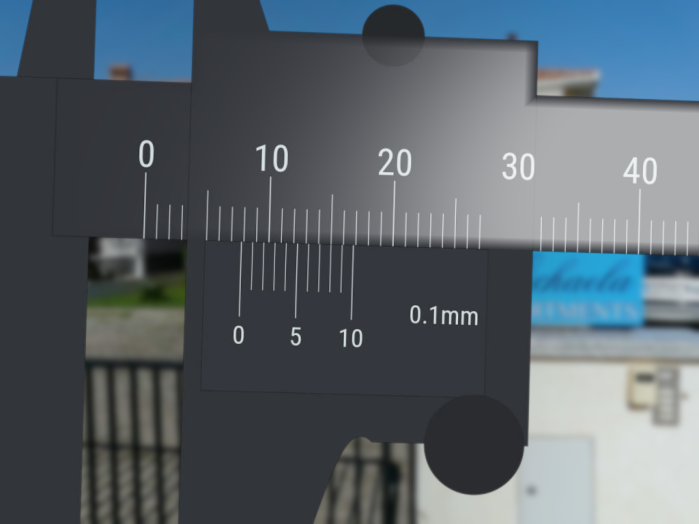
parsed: 7.8 mm
